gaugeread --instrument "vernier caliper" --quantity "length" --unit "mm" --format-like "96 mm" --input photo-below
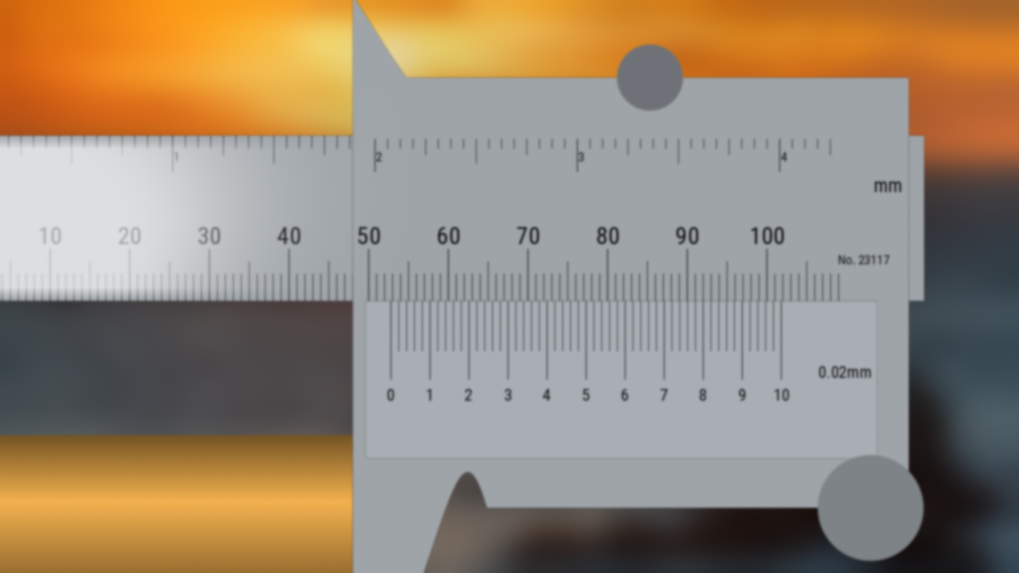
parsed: 52.8 mm
